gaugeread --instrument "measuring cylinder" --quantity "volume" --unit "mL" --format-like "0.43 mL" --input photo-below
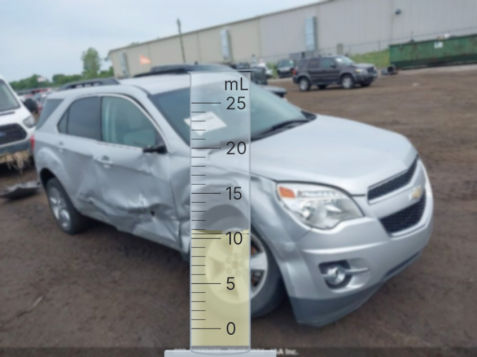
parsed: 10.5 mL
